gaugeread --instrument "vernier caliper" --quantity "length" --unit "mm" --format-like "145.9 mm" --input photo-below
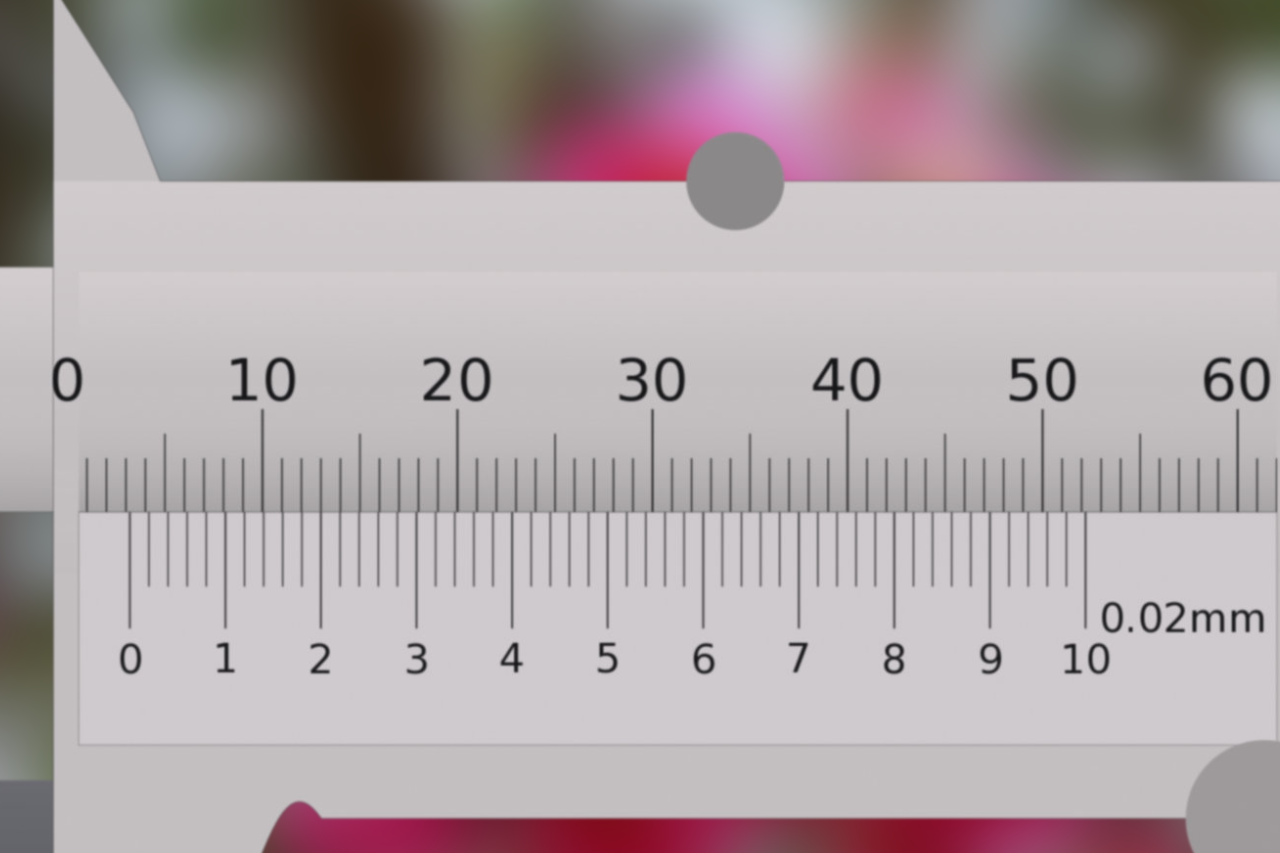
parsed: 3.2 mm
